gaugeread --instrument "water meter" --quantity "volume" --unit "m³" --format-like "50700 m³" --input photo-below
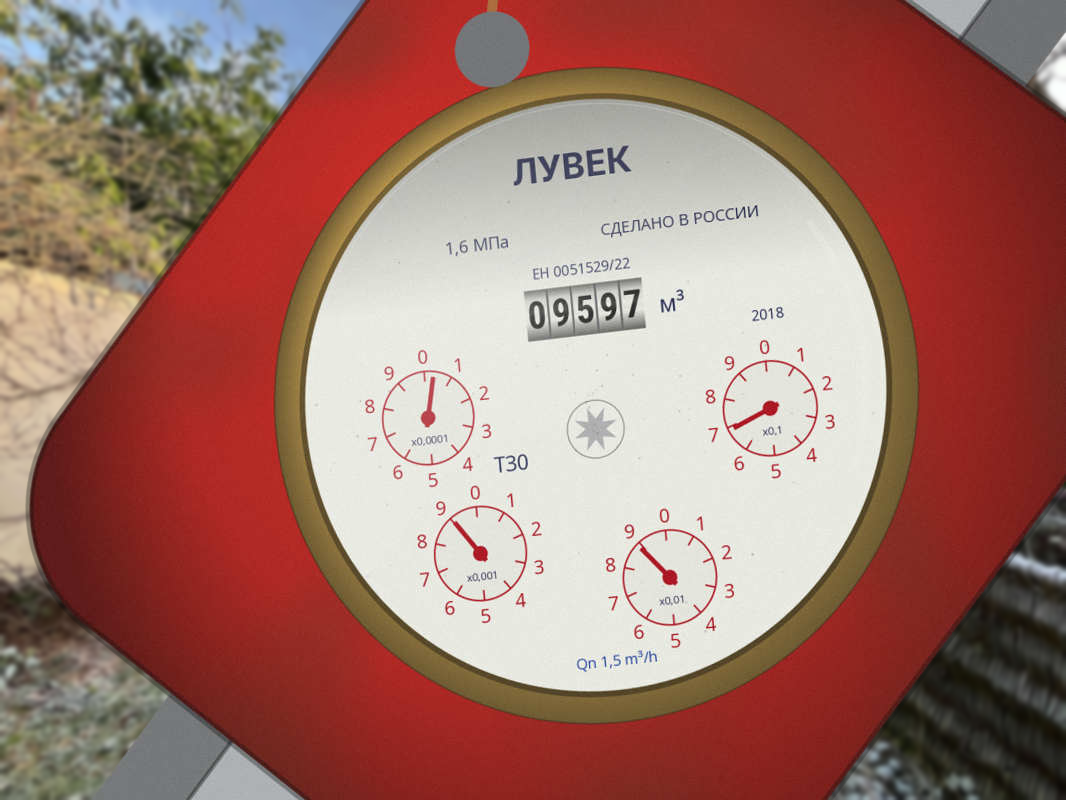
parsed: 9597.6890 m³
